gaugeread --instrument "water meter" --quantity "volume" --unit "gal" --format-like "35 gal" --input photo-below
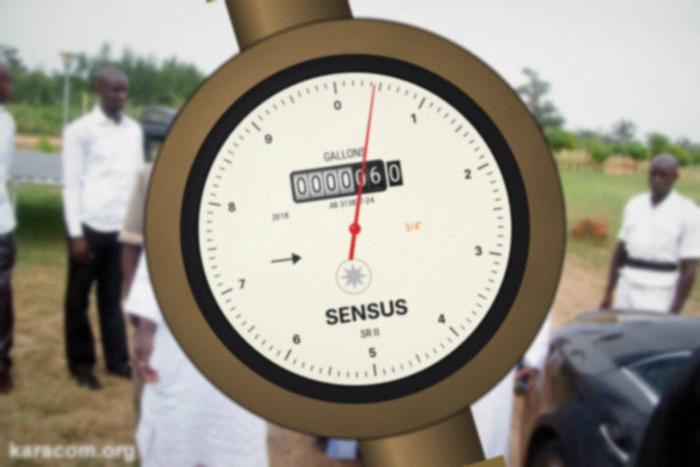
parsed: 60.4 gal
